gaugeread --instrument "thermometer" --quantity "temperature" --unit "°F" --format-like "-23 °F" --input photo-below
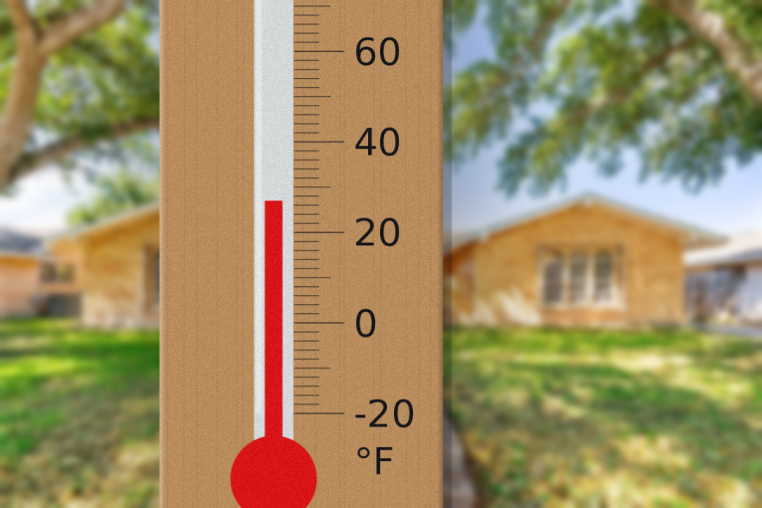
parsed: 27 °F
